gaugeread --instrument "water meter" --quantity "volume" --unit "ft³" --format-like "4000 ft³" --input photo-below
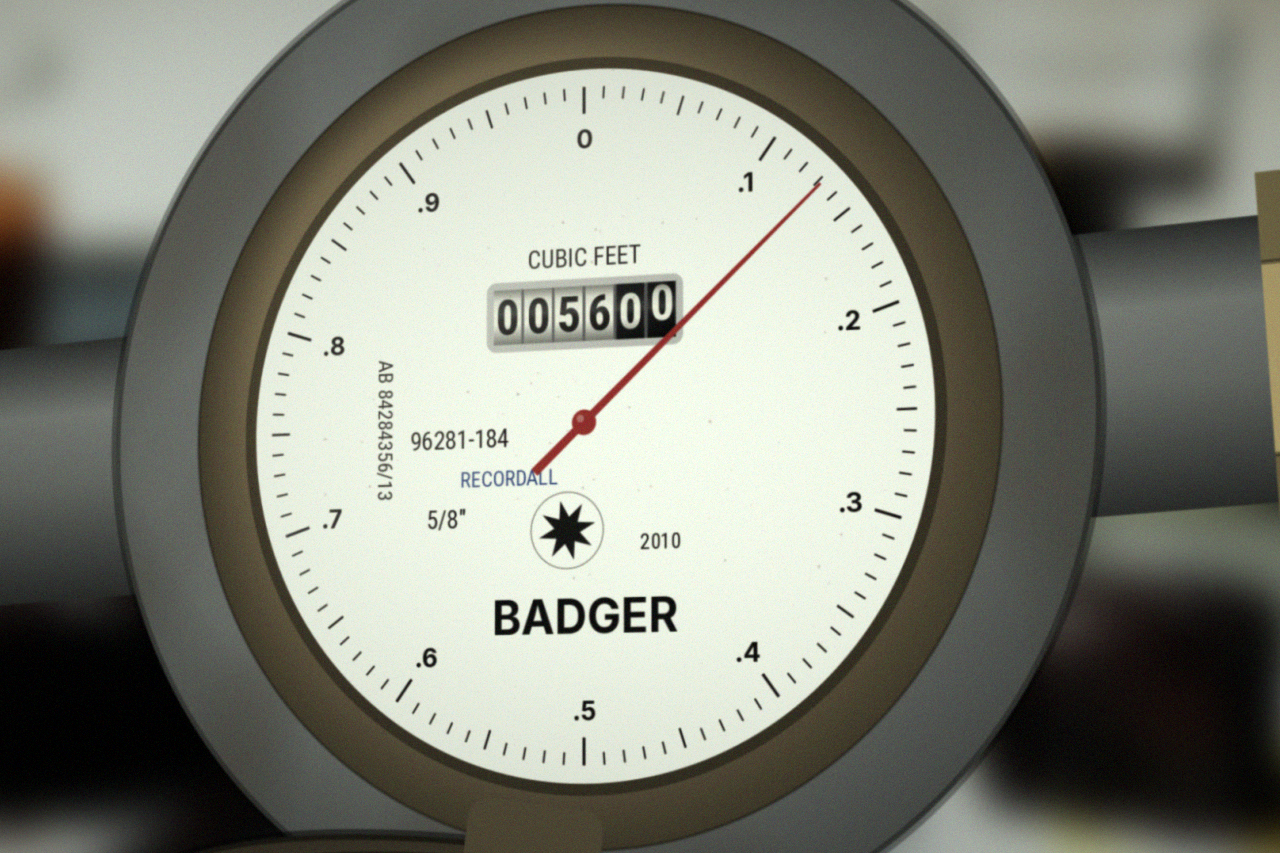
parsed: 5600.13 ft³
